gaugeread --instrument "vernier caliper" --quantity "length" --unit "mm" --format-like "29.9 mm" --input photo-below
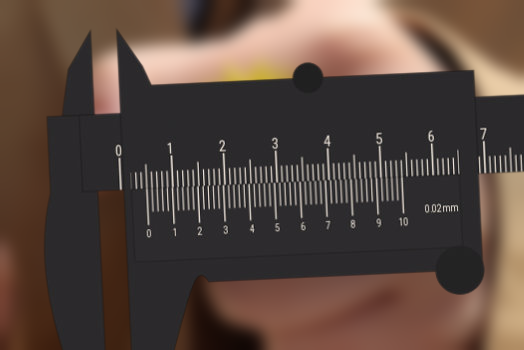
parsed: 5.0 mm
